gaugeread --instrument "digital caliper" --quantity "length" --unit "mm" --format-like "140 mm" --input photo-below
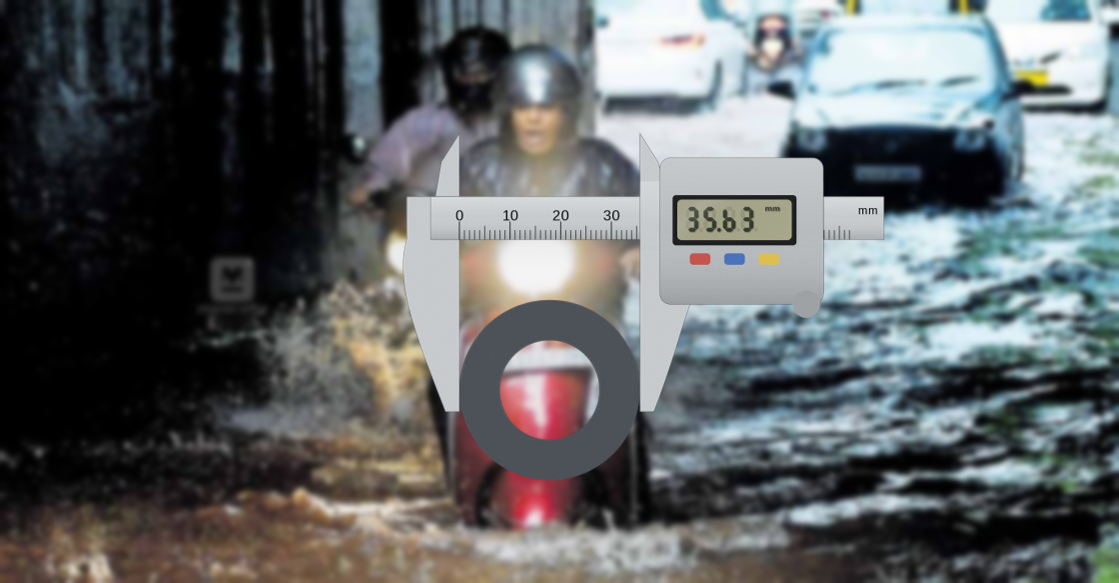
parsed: 35.63 mm
